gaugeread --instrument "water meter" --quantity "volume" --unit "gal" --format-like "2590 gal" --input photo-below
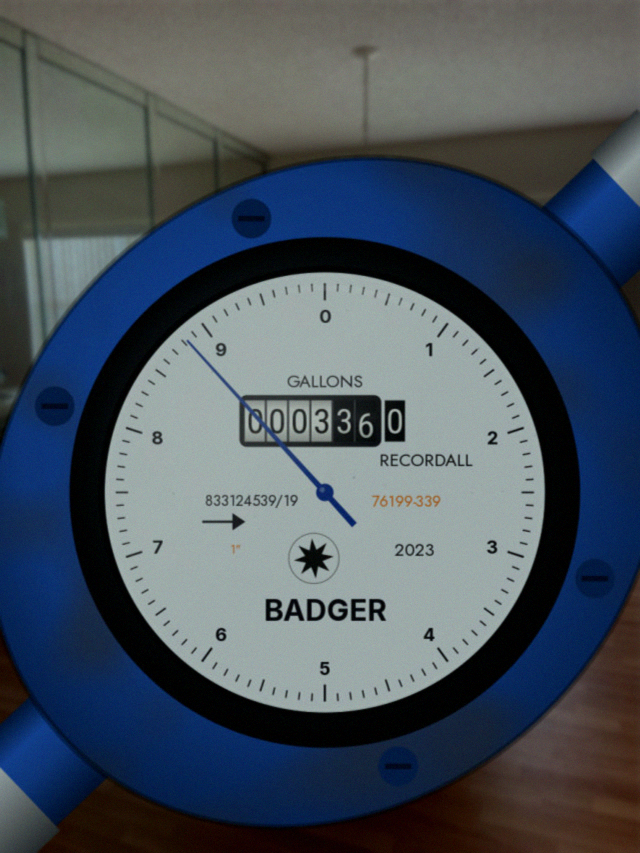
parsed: 3358.8 gal
